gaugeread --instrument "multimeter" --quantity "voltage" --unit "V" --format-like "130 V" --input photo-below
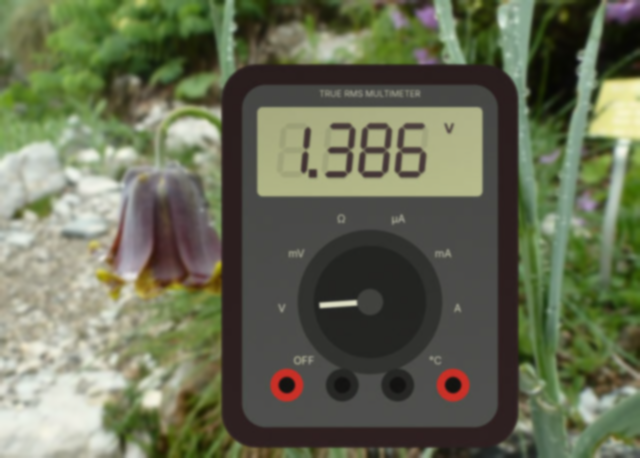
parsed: 1.386 V
